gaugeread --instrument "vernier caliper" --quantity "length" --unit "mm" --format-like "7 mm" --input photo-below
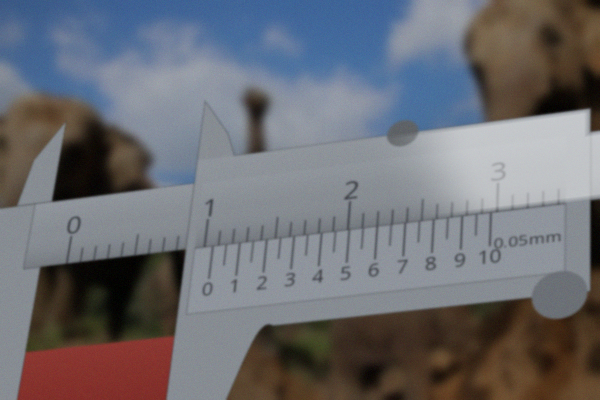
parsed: 10.6 mm
